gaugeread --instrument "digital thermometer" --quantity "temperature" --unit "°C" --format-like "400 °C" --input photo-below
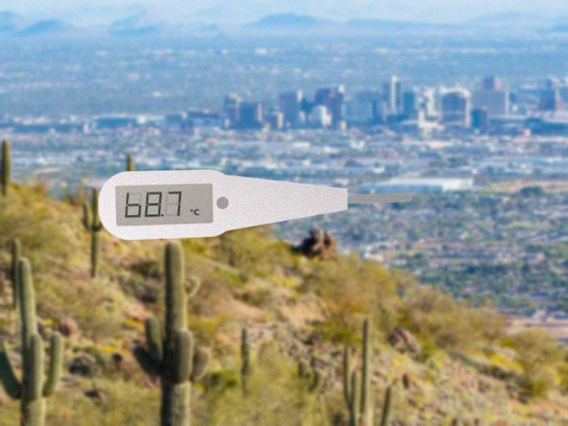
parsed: 68.7 °C
